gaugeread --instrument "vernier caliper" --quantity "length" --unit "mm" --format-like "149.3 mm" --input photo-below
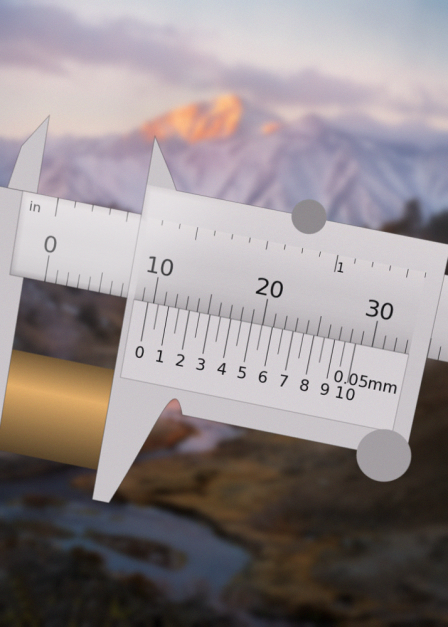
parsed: 9.5 mm
